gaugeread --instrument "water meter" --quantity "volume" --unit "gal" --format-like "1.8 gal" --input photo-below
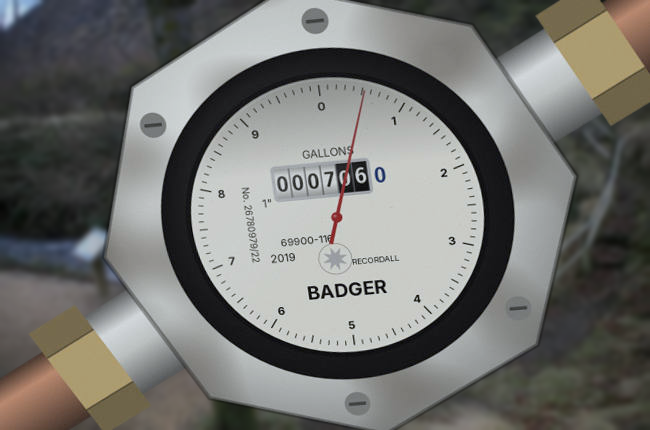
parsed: 7060.5 gal
